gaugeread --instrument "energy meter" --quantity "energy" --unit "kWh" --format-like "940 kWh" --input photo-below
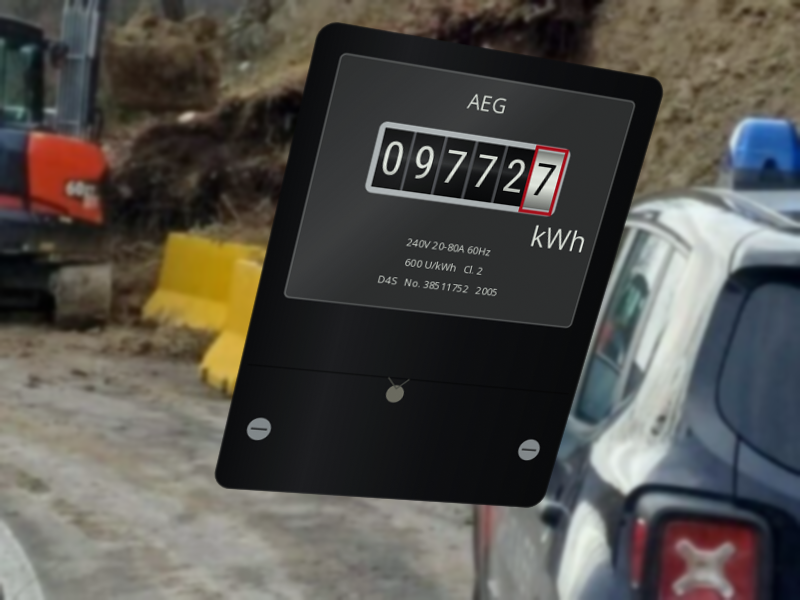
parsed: 9772.7 kWh
